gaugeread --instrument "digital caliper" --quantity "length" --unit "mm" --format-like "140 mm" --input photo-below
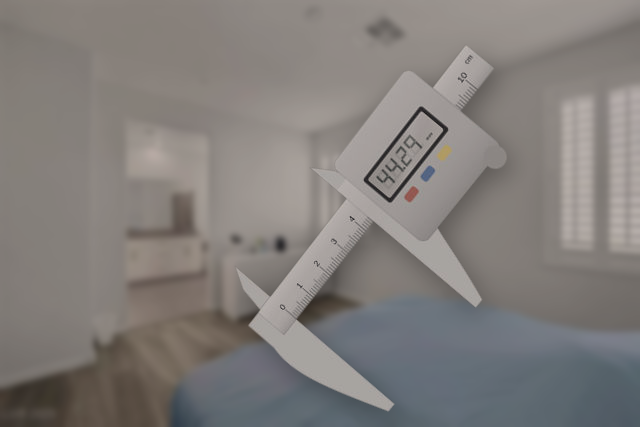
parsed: 44.29 mm
